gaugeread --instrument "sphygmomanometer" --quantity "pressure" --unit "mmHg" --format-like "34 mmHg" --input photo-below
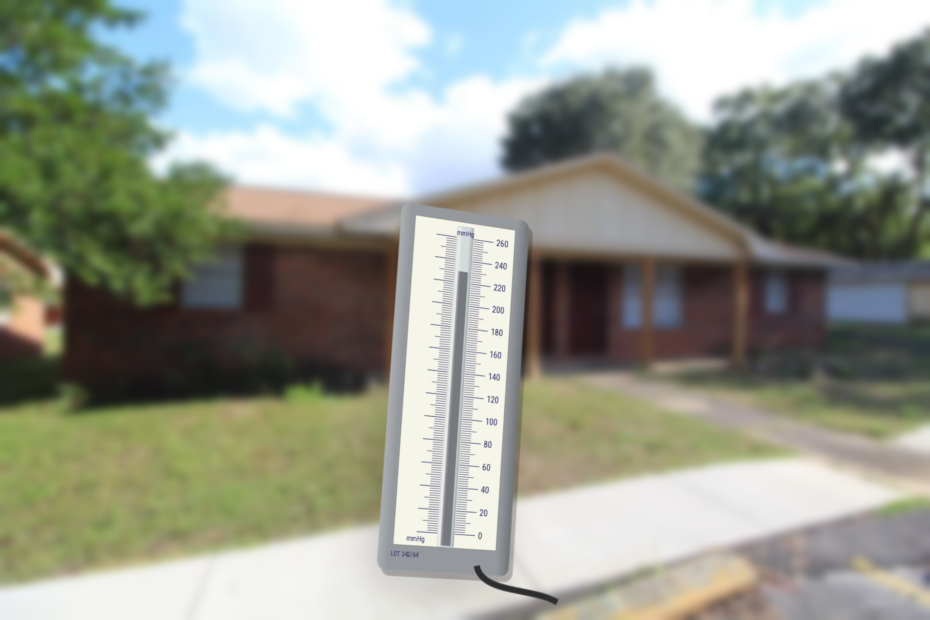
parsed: 230 mmHg
